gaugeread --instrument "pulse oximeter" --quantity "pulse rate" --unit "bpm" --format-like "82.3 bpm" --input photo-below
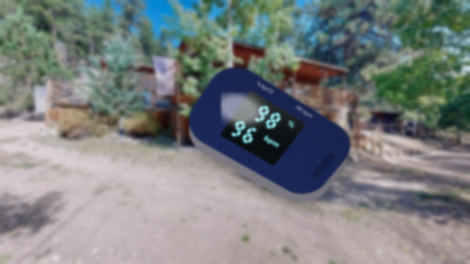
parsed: 96 bpm
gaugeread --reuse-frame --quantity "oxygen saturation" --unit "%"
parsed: 98 %
